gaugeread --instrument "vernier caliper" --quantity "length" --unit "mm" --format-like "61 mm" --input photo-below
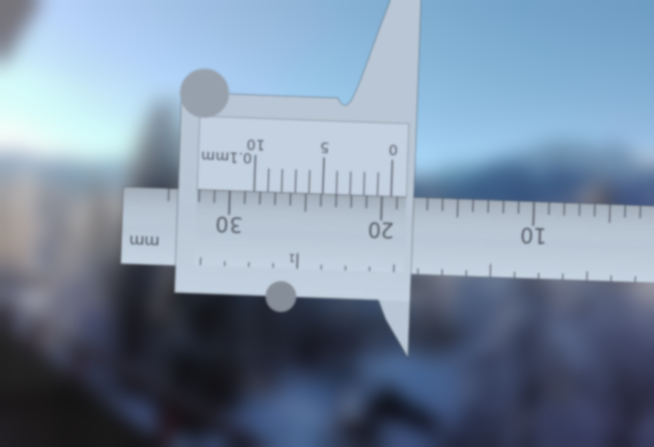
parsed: 19.4 mm
